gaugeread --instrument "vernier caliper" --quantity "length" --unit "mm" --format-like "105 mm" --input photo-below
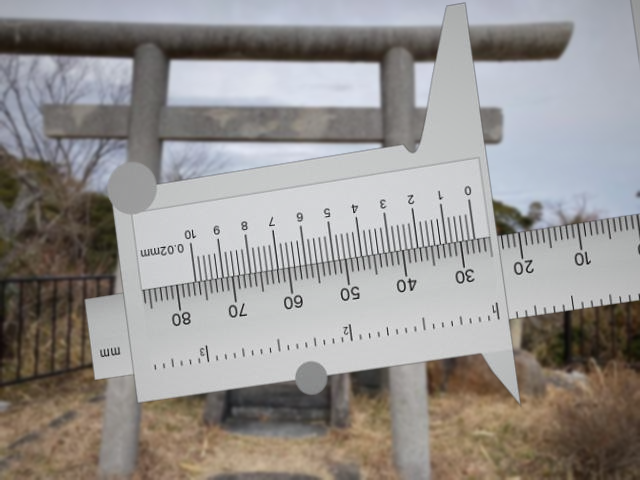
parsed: 27.6 mm
